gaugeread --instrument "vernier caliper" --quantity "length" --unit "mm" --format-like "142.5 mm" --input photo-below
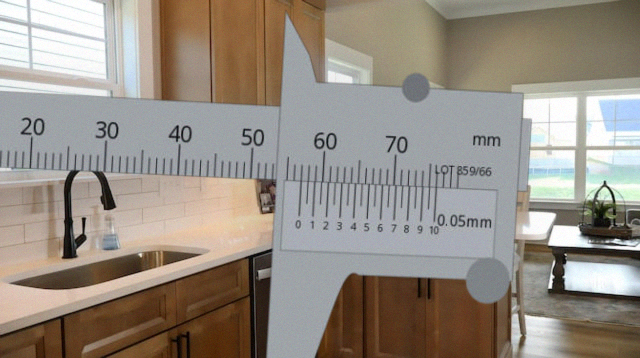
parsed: 57.0 mm
